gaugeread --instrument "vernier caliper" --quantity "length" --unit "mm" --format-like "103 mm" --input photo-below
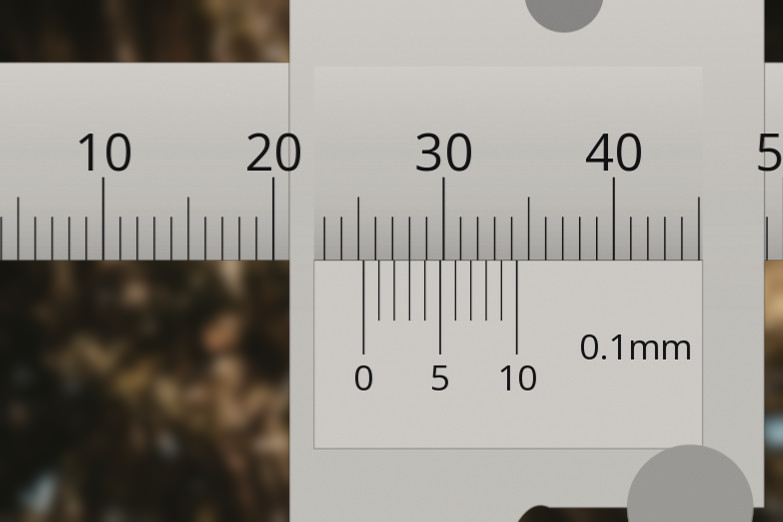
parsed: 25.3 mm
